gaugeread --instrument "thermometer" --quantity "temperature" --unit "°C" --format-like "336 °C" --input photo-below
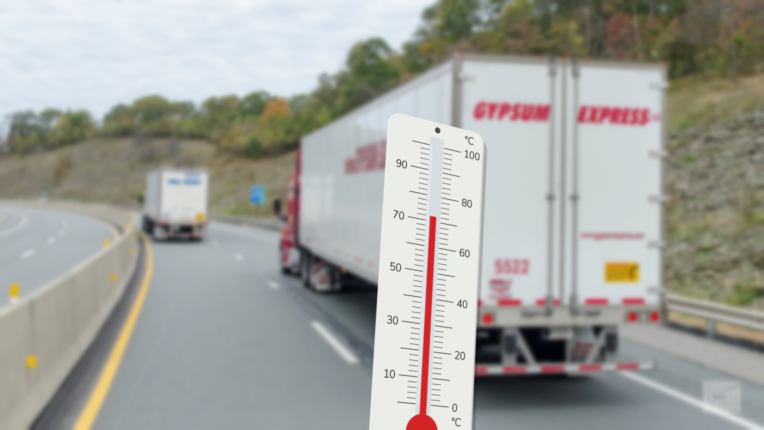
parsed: 72 °C
